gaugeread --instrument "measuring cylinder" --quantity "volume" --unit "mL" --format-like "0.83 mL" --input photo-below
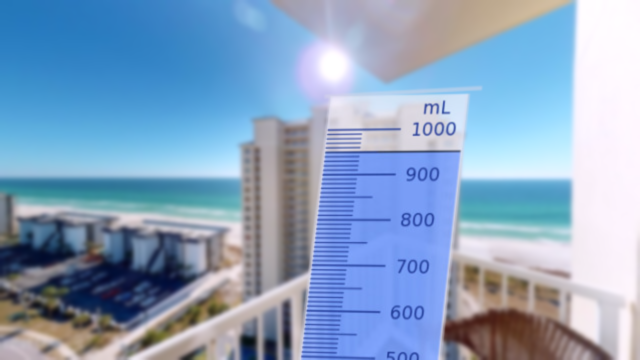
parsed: 950 mL
